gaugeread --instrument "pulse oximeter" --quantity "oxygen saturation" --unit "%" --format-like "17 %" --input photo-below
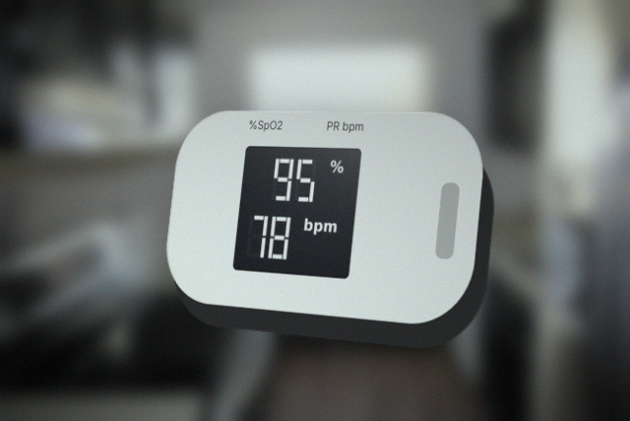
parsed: 95 %
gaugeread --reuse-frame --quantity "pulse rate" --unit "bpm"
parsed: 78 bpm
